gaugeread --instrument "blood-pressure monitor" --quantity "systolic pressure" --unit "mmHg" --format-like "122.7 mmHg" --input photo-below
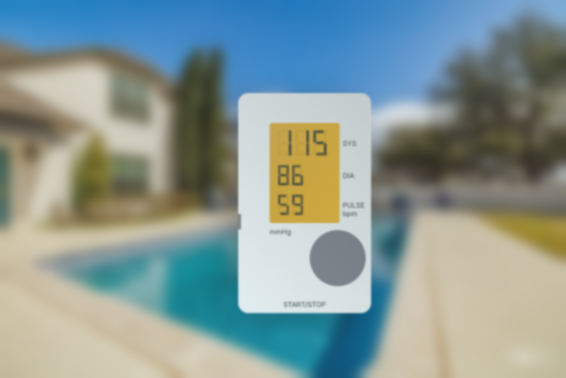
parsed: 115 mmHg
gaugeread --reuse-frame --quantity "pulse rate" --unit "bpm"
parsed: 59 bpm
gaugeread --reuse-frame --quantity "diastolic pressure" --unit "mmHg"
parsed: 86 mmHg
